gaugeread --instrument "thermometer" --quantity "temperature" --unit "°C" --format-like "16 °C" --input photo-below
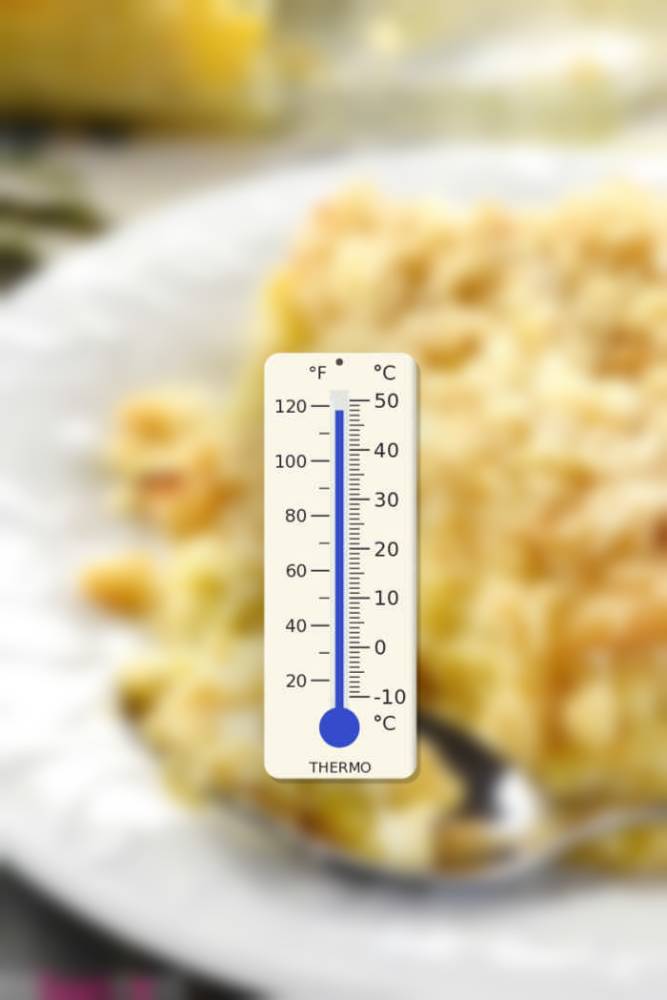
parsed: 48 °C
